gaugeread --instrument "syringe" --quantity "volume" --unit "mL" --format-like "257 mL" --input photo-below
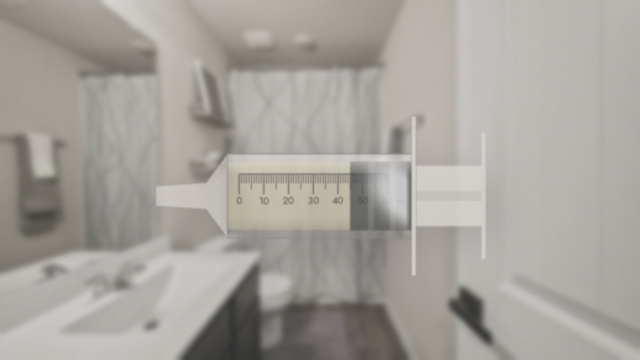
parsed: 45 mL
